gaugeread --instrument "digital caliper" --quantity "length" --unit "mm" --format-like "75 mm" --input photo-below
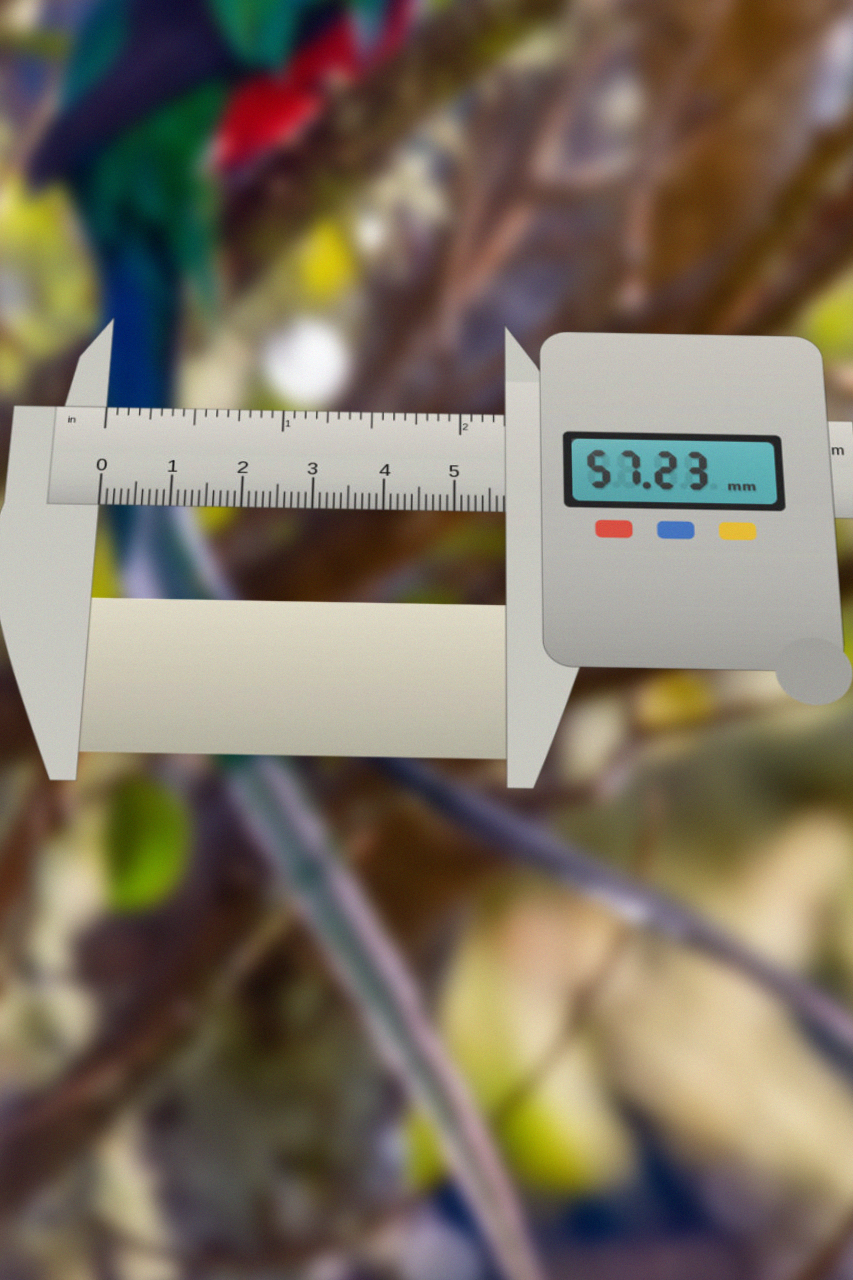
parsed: 57.23 mm
